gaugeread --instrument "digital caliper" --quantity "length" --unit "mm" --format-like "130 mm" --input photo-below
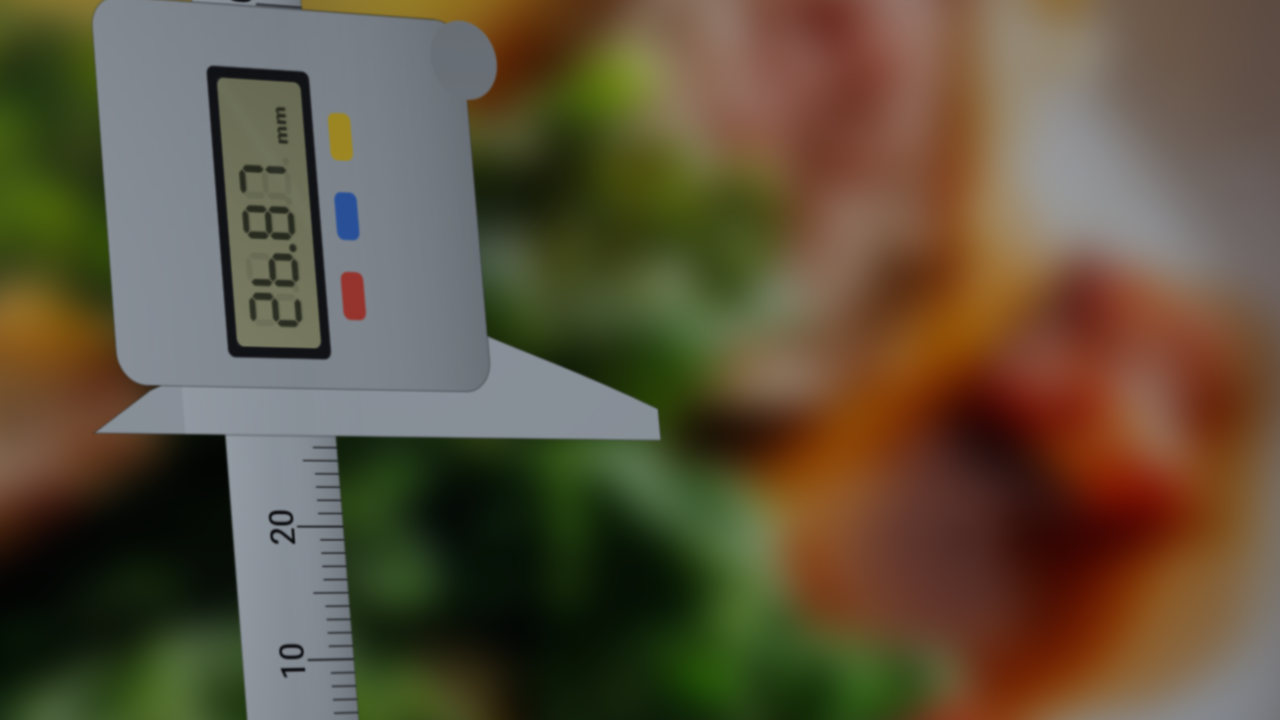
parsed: 26.87 mm
